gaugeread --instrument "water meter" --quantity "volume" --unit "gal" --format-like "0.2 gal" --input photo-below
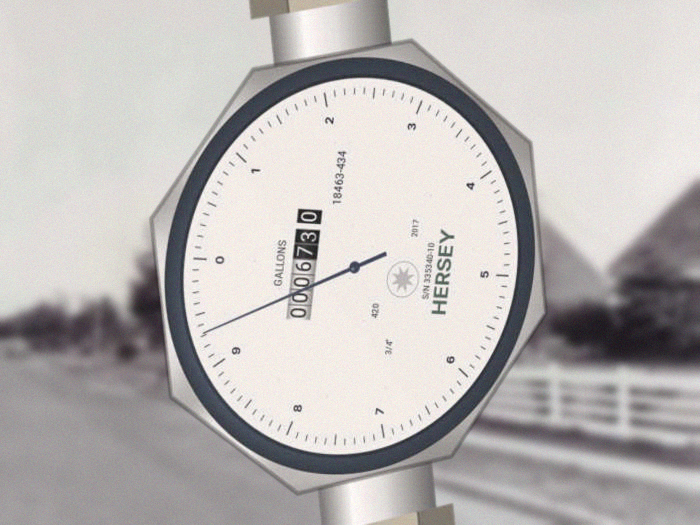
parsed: 6729.3 gal
